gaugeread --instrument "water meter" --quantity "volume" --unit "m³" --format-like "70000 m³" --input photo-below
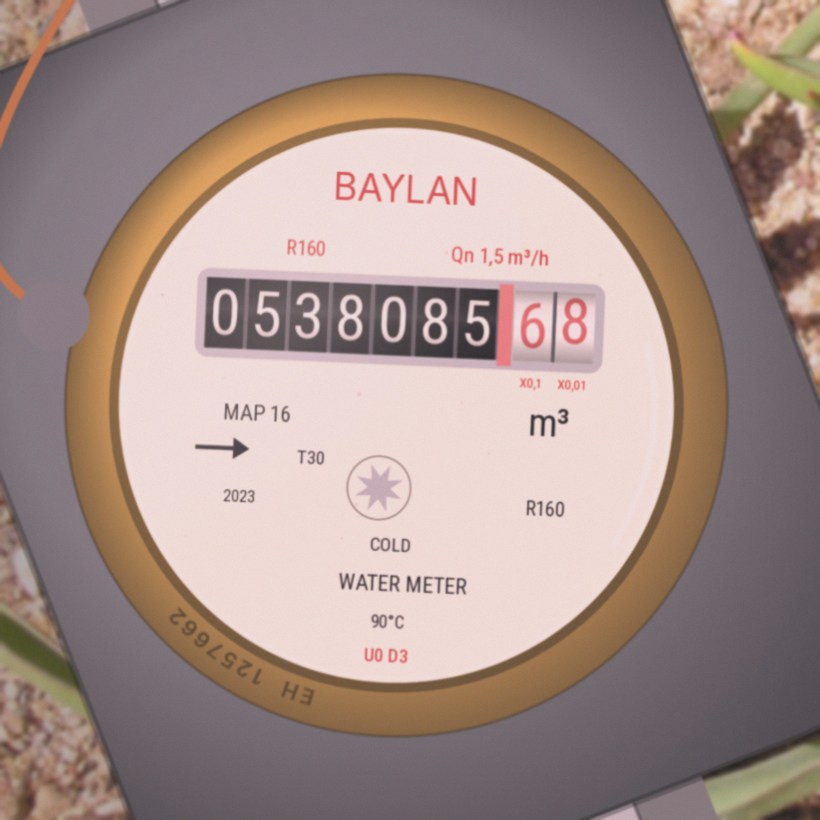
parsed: 538085.68 m³
